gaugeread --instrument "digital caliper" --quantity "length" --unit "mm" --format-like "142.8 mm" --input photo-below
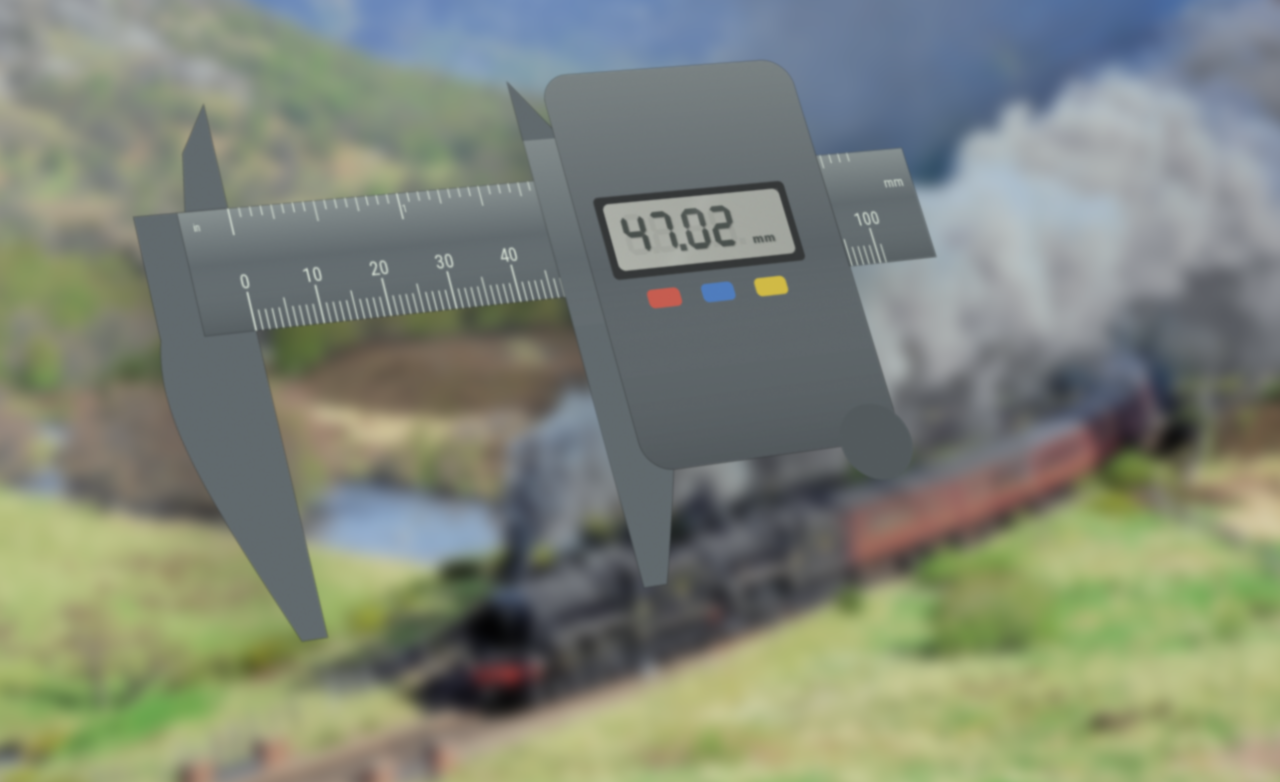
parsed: 47.02 mm
